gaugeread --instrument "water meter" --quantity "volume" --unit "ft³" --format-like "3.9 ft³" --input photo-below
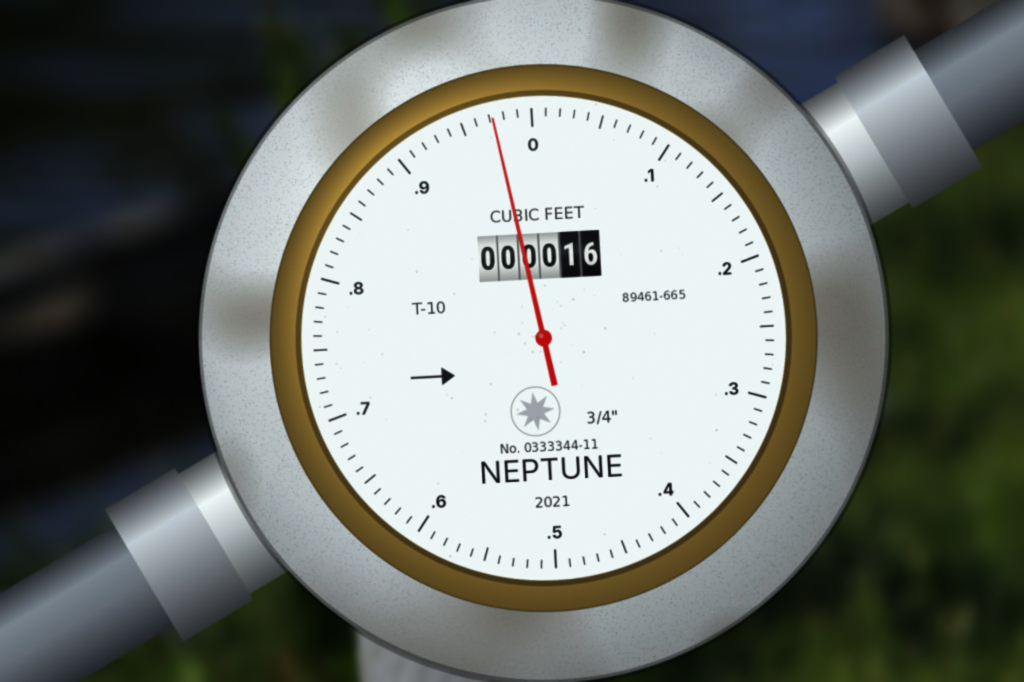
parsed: 15.97 ft³
